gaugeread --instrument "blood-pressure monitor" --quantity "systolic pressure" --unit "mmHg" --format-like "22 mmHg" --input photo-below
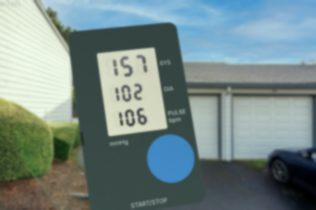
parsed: 157 mmHg
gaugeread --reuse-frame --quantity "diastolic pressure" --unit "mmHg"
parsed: 102 mmHg
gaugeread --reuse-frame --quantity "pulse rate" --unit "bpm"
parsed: 106 bpm
